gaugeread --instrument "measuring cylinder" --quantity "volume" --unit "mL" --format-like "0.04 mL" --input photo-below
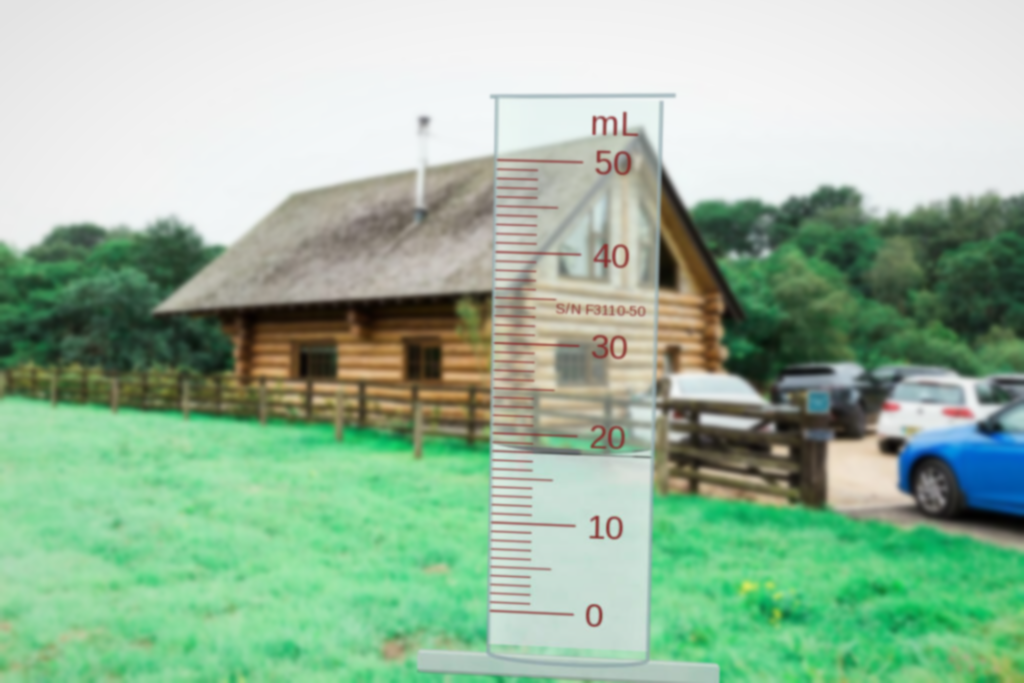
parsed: 18 mL
